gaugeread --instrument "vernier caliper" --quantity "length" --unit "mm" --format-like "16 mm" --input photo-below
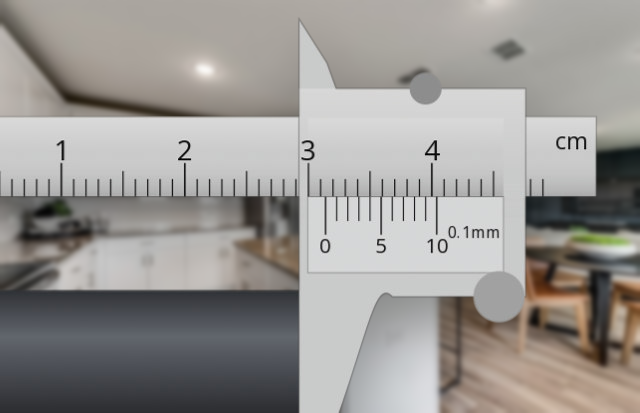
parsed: 31.4 mm
